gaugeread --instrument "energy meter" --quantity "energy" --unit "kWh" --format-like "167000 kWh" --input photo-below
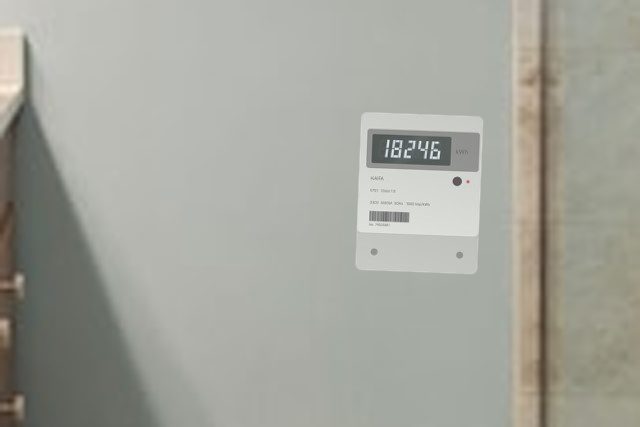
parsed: 18246 kWh
